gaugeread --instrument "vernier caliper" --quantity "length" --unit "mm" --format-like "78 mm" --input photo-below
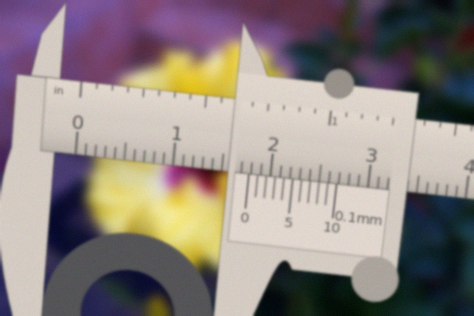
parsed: 17.8 mm
